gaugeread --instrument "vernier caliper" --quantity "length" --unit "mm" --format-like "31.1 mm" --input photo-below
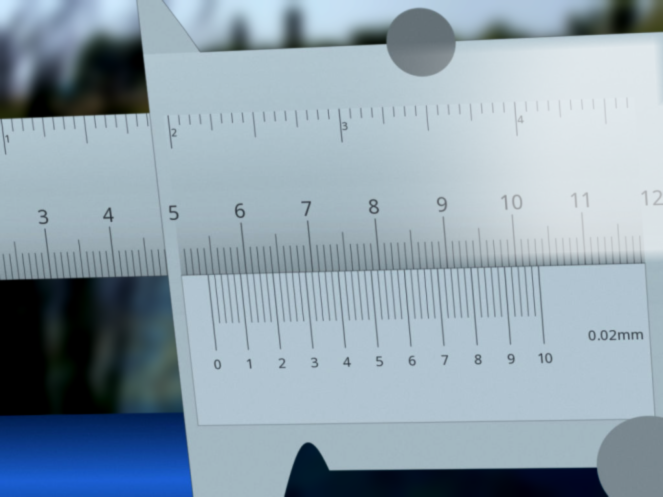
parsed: 54.2 mm
